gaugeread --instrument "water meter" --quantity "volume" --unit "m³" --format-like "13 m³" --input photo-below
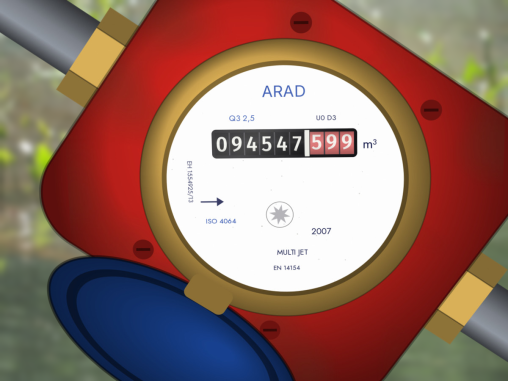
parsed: 94547.599 m³
